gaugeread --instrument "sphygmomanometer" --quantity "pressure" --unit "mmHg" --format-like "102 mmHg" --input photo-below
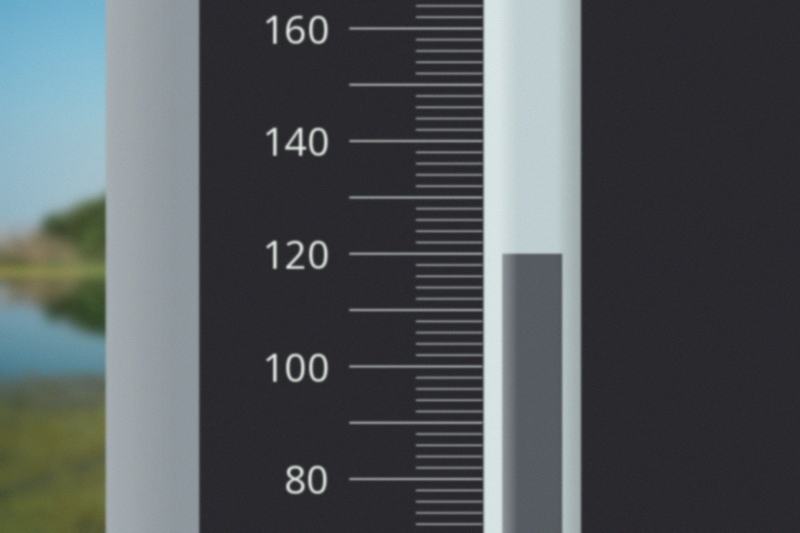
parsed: 120 mmHg
